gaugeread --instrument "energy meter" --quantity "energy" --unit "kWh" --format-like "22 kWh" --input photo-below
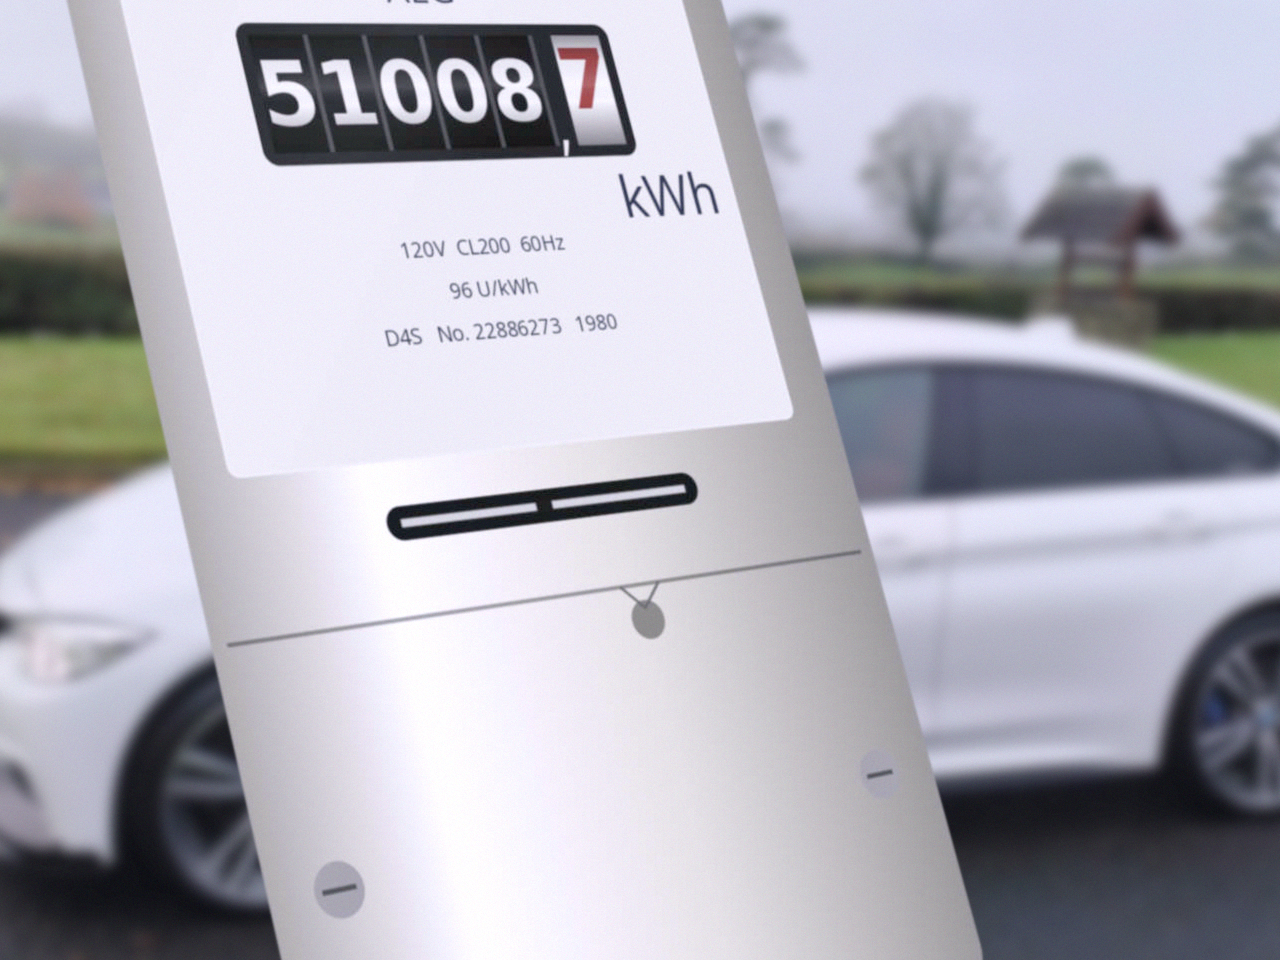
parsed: 51008.7 kWh
